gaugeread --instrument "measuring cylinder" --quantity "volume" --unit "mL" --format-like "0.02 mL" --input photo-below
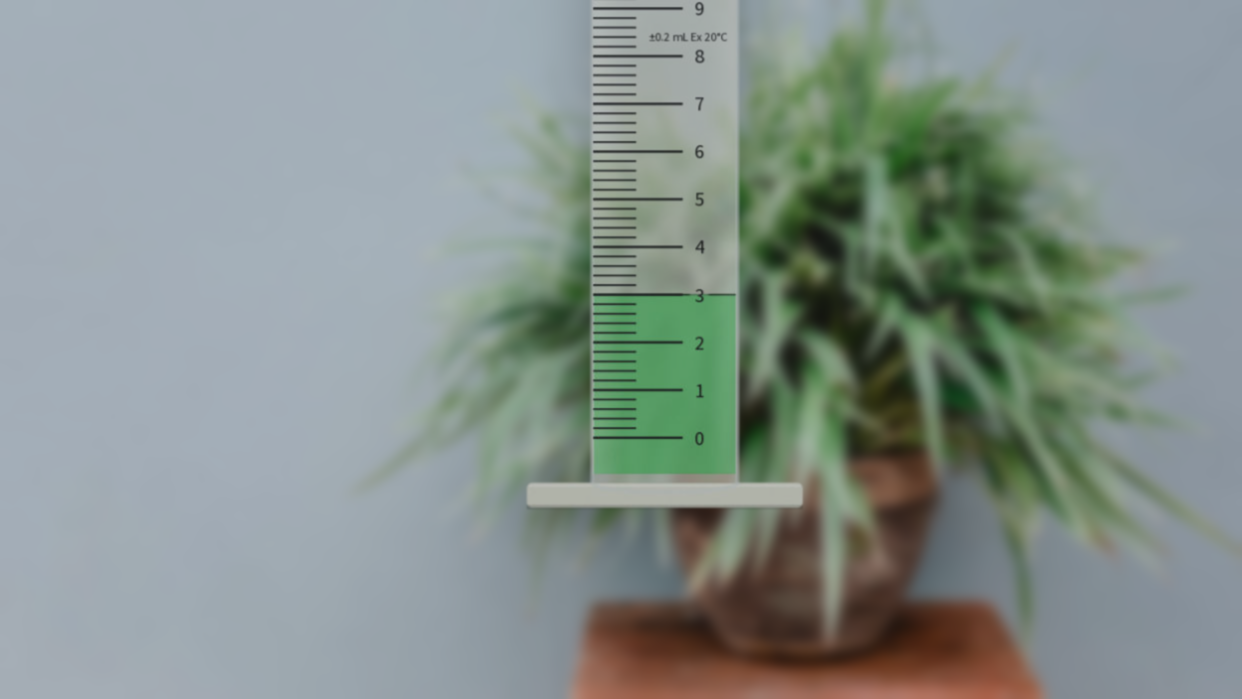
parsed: 3 mL
